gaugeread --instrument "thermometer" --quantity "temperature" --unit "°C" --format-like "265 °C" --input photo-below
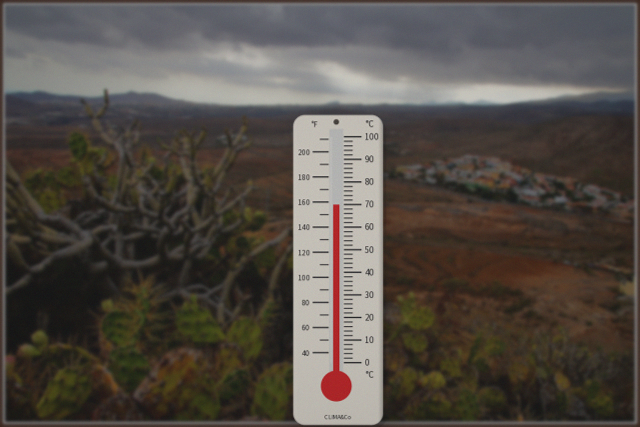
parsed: 70 °C
